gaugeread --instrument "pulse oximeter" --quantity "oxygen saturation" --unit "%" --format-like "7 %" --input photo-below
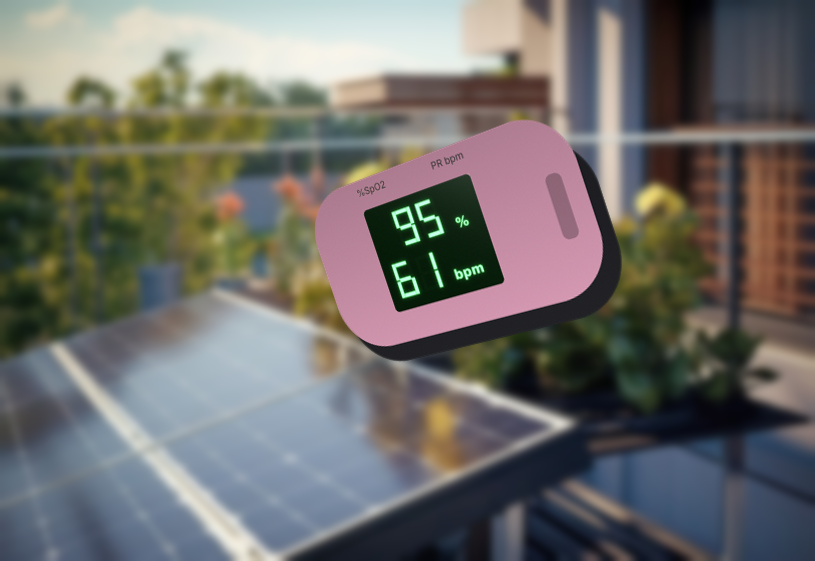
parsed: 95 %
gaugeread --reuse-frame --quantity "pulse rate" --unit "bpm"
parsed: 61 bpm
